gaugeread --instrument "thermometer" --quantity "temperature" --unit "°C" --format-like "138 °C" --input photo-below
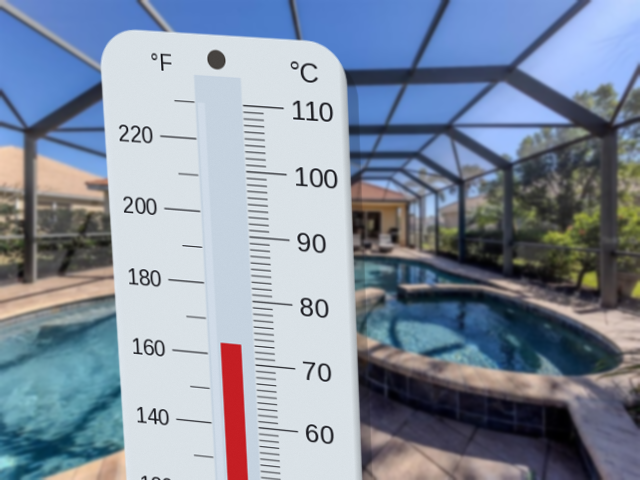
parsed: 73 °C
